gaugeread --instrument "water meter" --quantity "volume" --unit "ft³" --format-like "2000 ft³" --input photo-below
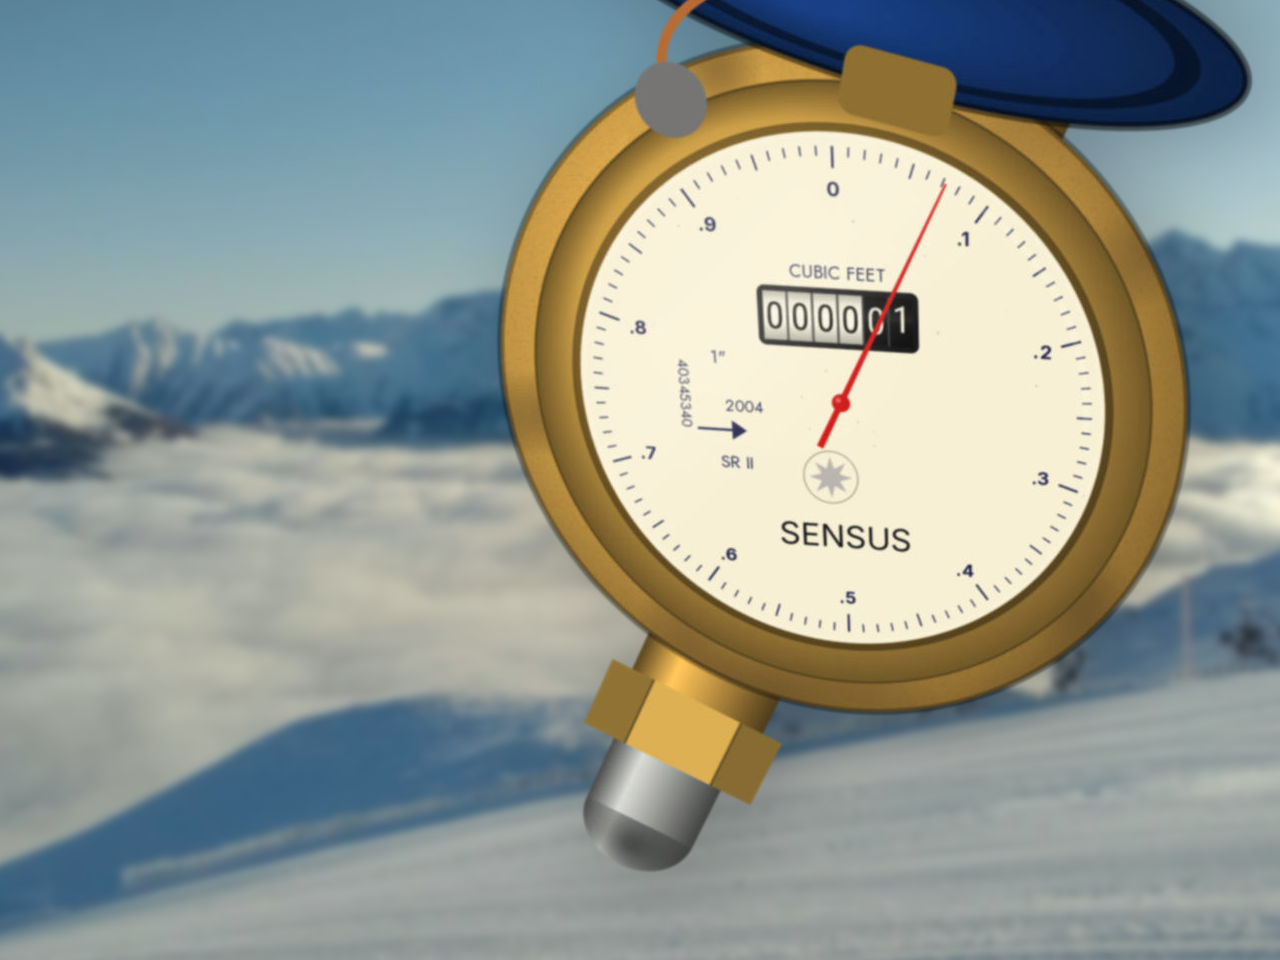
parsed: 1.07 ft³
